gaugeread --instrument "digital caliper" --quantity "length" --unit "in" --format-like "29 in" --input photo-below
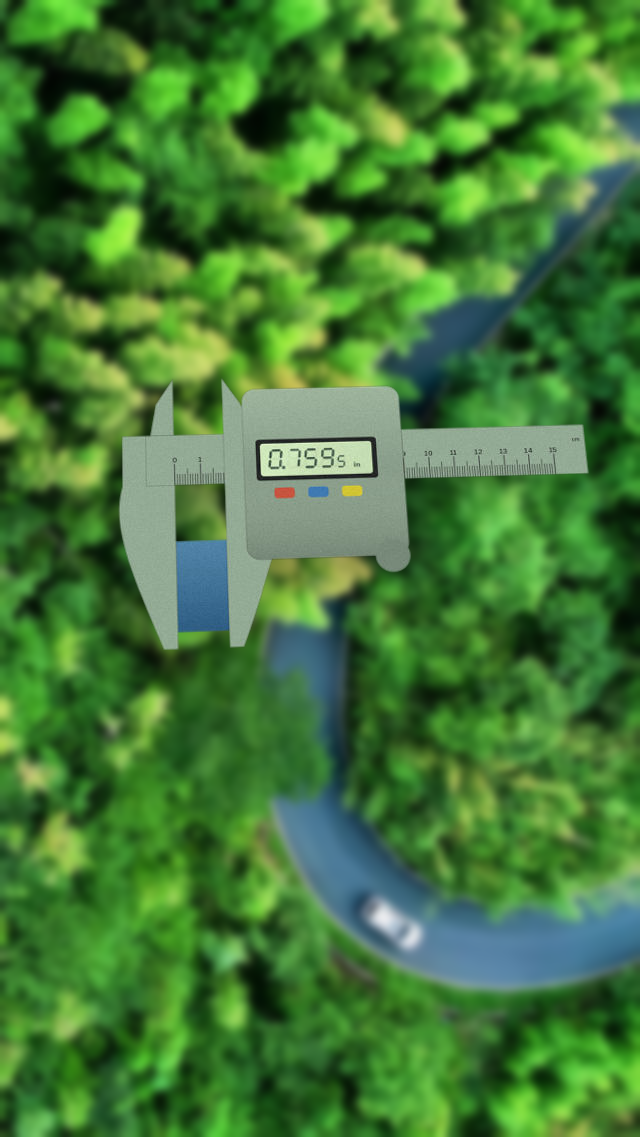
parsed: 0.7595 in
